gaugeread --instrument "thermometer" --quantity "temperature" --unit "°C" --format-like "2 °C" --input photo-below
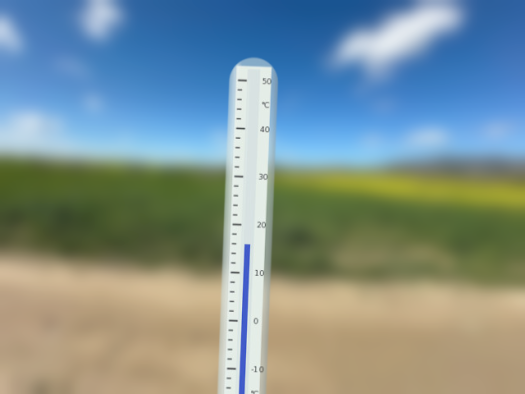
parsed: 16 °C
